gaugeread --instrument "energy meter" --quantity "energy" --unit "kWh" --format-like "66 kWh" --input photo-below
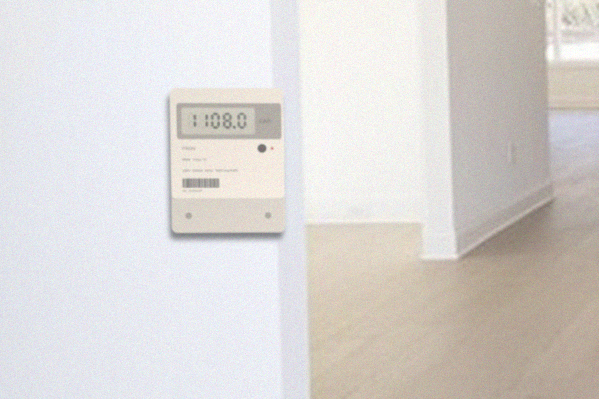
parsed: 1108.0 kWh
